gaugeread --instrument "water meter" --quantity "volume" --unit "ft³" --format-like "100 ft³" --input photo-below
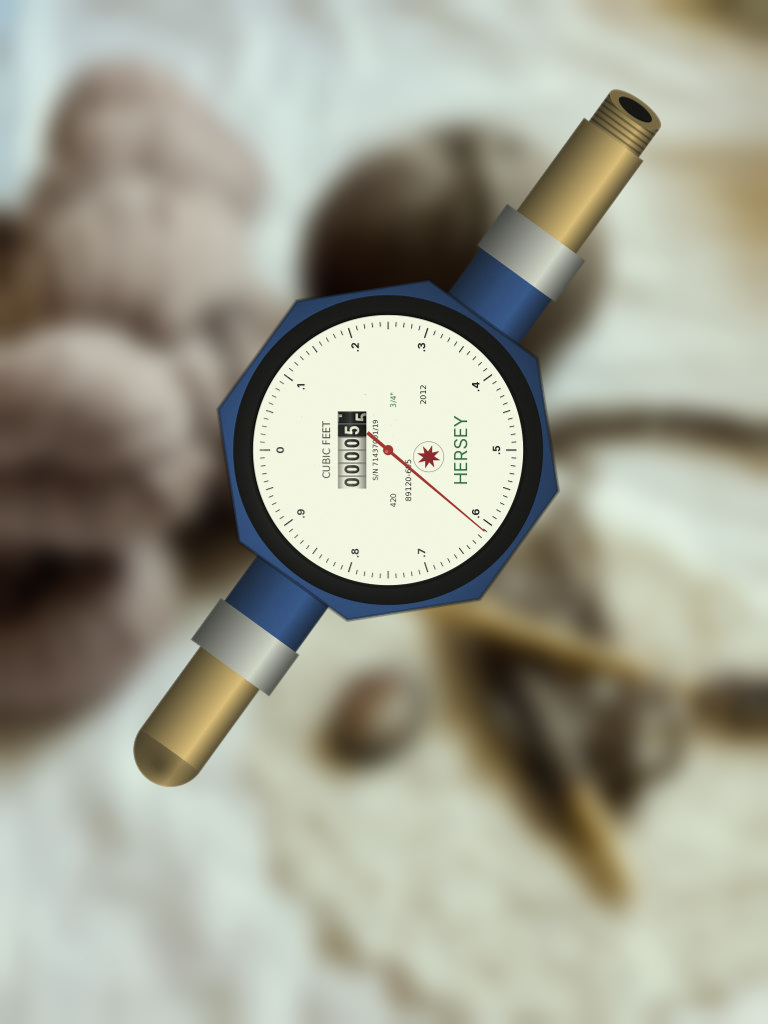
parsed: 54.61 ft³
